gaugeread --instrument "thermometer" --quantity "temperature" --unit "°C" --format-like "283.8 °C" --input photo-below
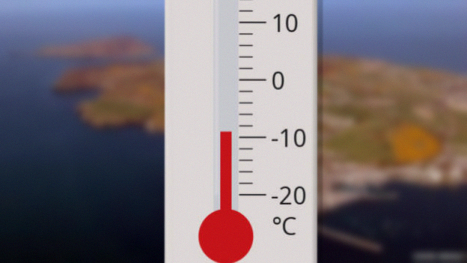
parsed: -9 °C
